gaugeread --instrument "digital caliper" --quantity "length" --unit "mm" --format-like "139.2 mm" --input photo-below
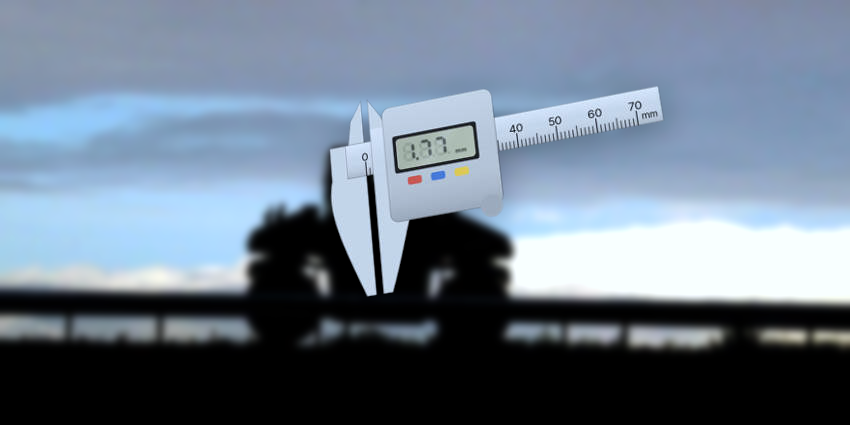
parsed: 1.77 mm
